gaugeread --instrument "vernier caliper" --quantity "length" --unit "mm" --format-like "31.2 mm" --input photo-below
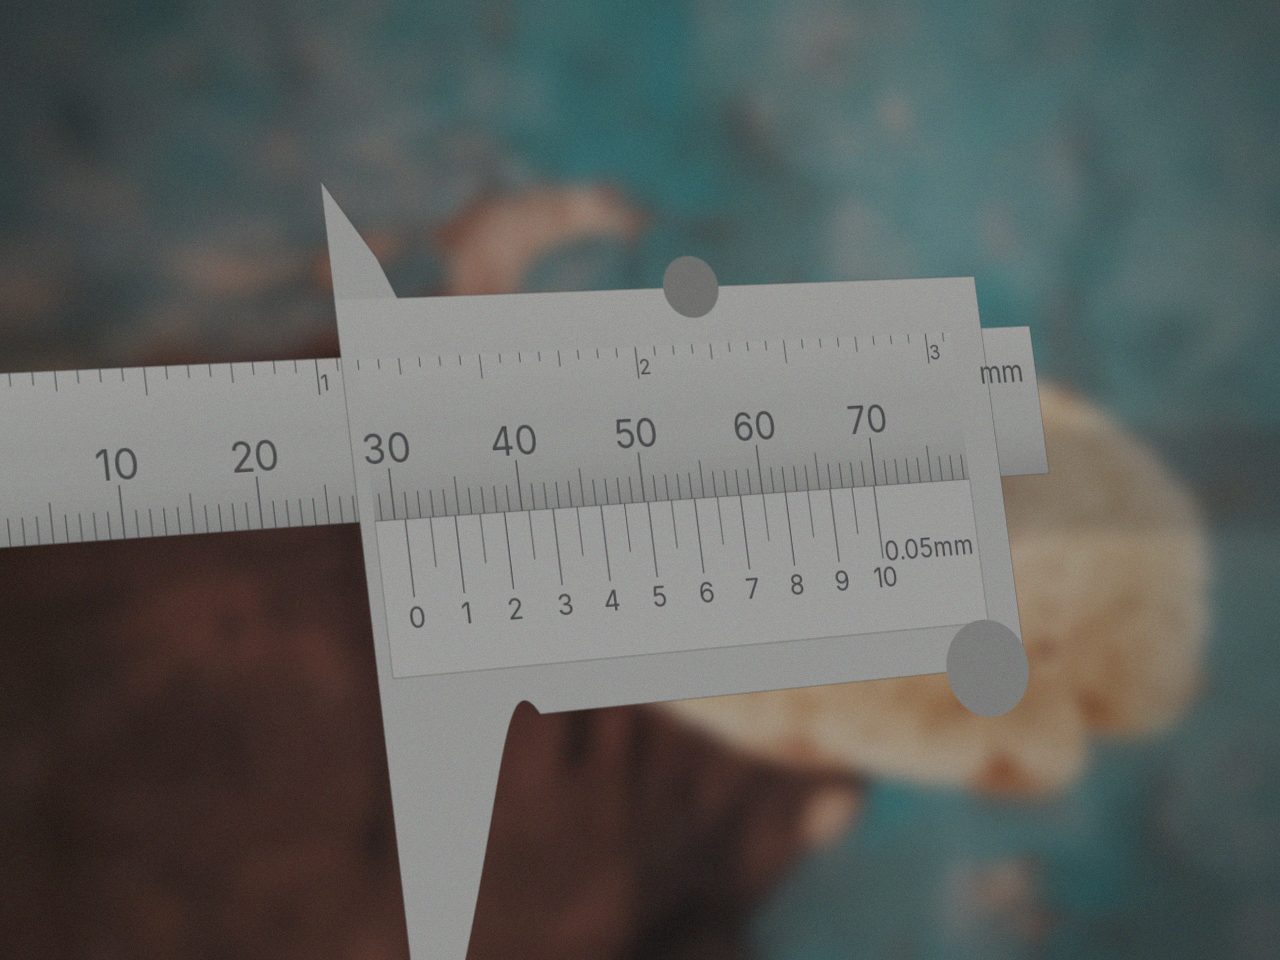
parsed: 30.8 mm
